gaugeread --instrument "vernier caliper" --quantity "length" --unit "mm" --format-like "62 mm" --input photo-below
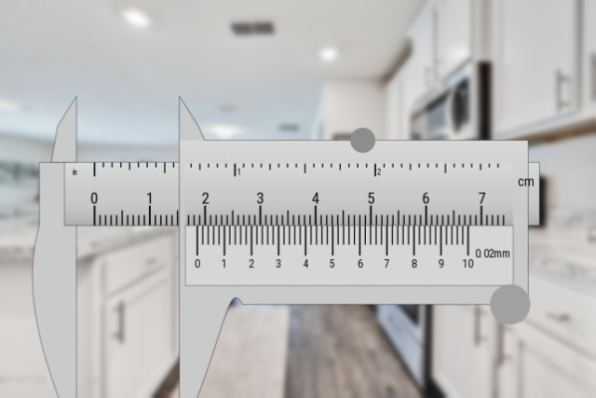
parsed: 18.6 mm
